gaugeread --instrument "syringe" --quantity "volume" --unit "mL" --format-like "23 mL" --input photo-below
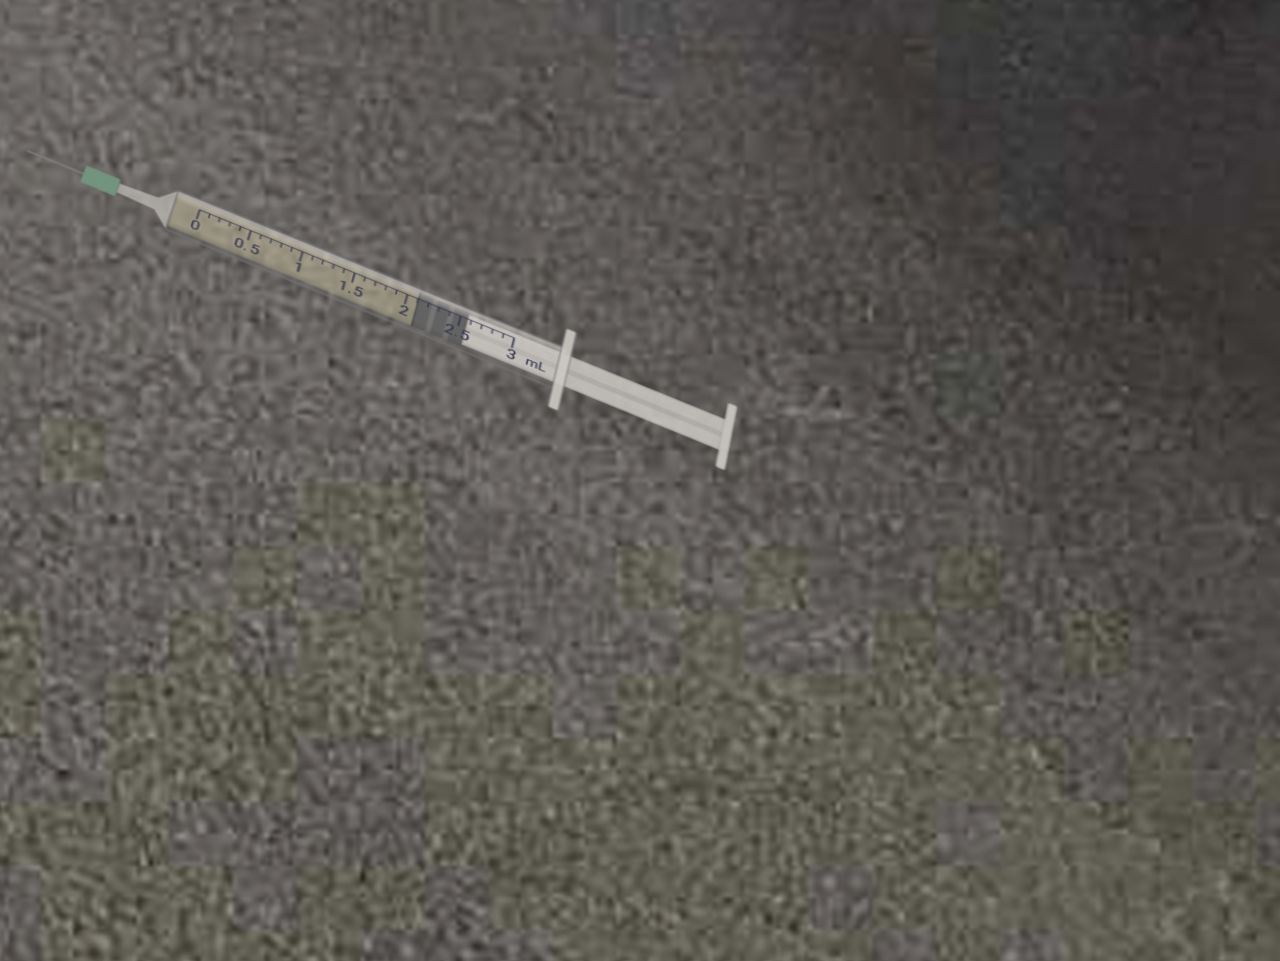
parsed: 2.1 mL
